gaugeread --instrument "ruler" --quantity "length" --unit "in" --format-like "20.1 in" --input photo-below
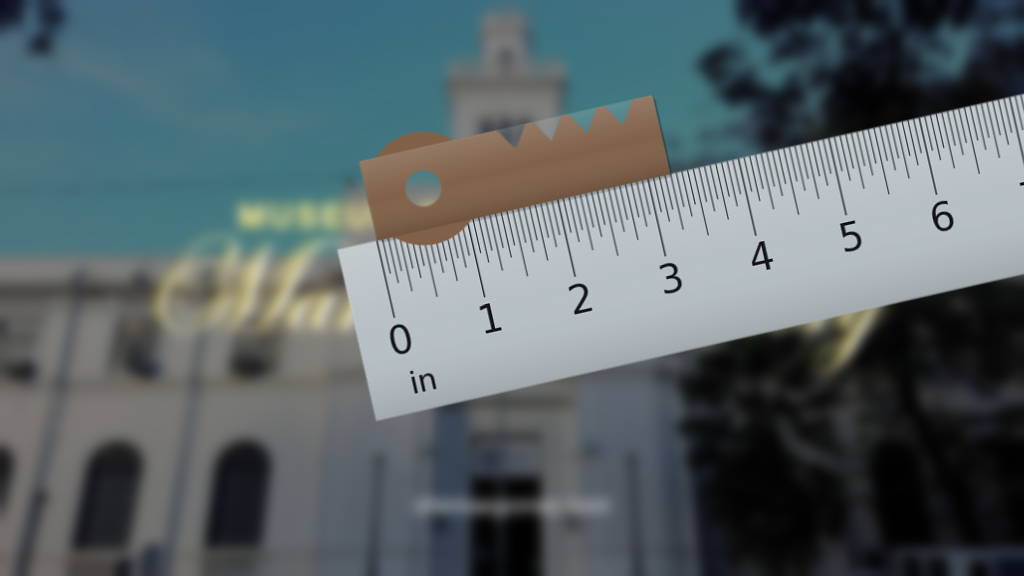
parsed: 3.25 in
